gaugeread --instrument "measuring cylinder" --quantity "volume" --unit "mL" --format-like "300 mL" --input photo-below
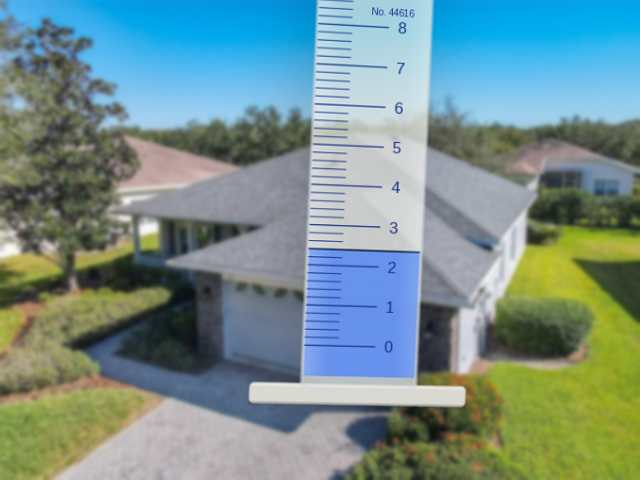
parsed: 2.4 mL
